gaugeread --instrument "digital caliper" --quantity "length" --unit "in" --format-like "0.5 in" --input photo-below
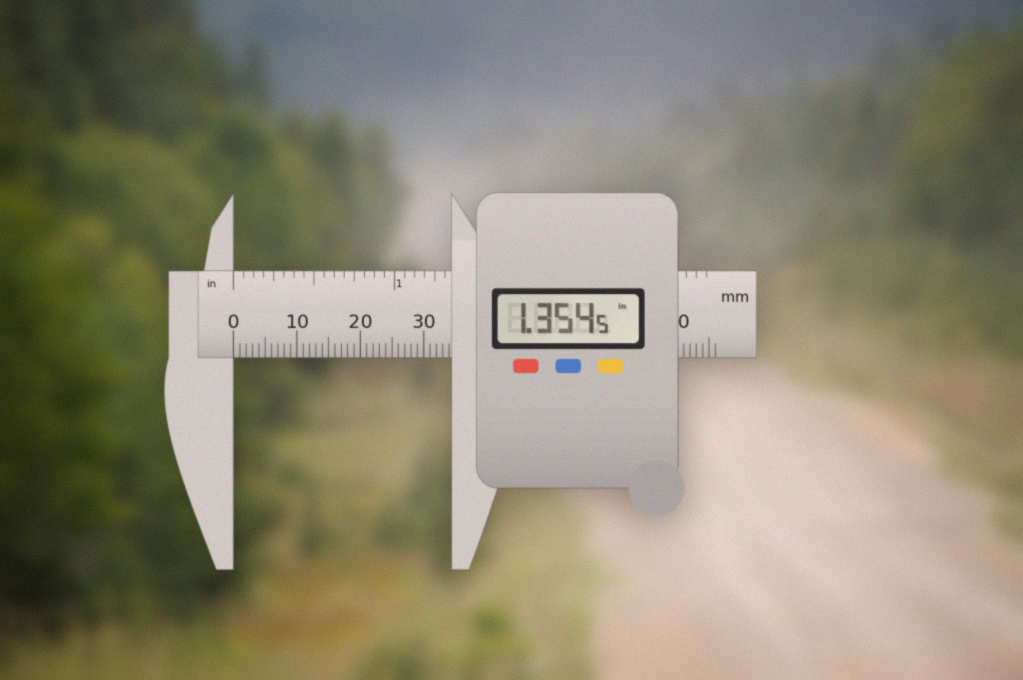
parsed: 1.3545 in
